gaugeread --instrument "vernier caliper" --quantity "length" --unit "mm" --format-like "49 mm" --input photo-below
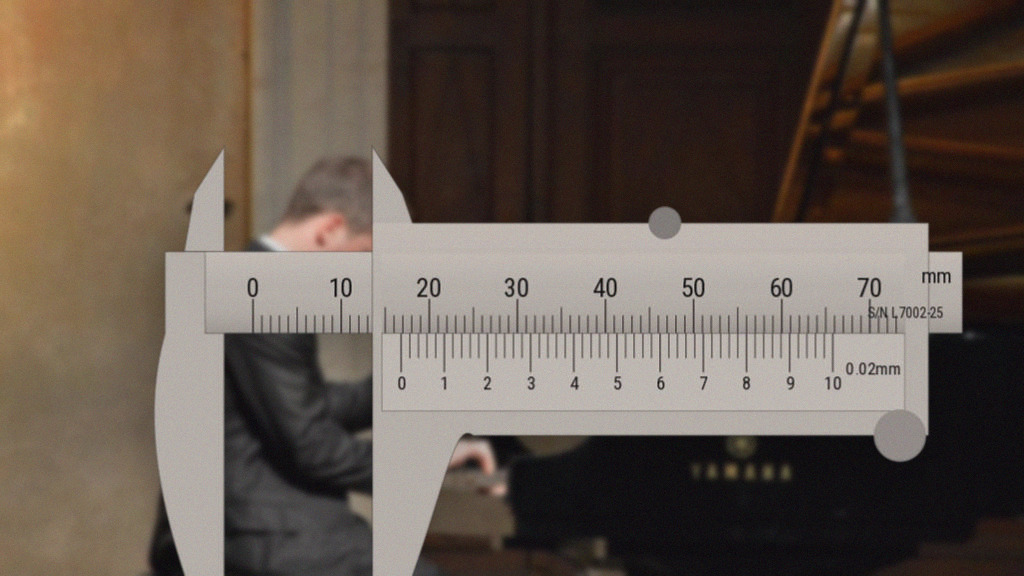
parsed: 16.8 mm
